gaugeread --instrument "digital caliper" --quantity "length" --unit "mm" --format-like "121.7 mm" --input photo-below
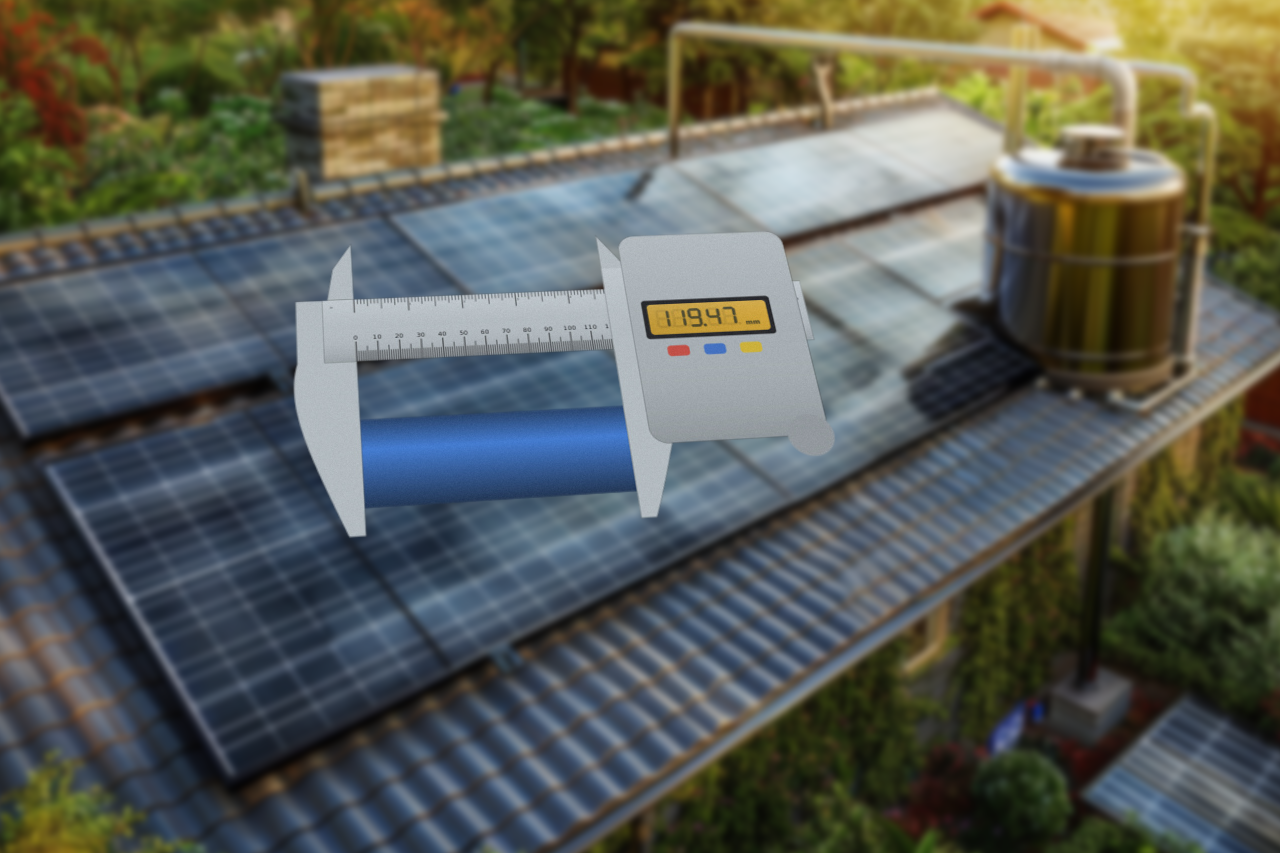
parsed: 119.47 mm
